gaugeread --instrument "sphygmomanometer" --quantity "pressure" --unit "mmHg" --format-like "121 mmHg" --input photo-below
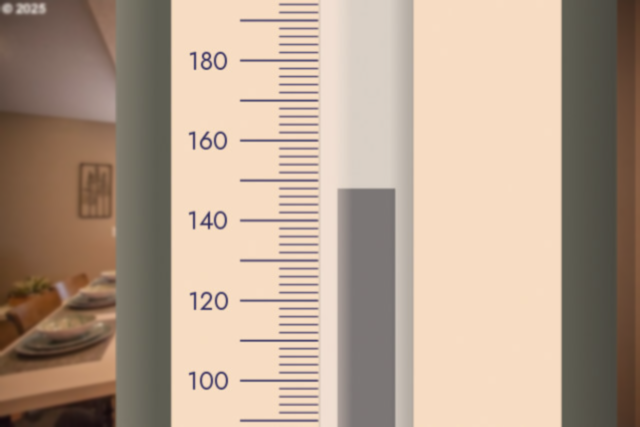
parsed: 148 mmHg
